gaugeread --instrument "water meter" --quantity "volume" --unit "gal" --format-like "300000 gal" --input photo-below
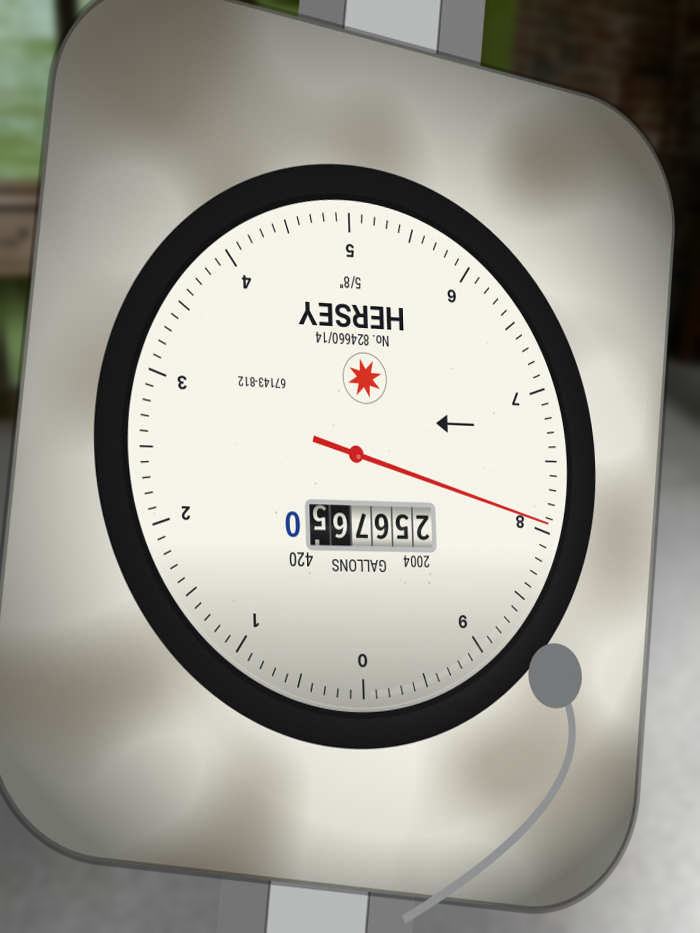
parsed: 2567647.9 gal
